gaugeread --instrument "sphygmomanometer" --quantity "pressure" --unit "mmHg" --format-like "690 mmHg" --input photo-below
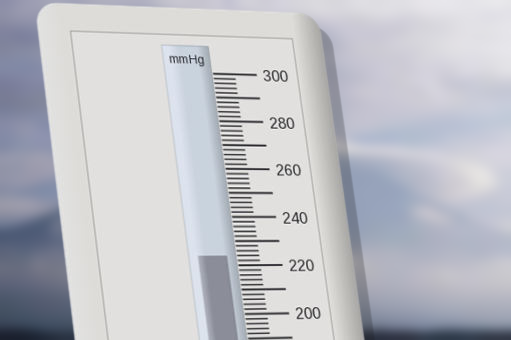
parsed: 224 mmHg
